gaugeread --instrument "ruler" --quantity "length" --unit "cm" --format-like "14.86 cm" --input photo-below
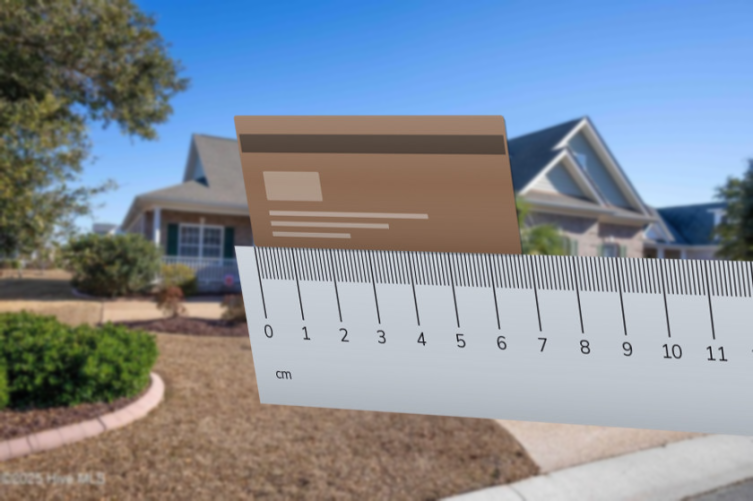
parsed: 6.8 cm
